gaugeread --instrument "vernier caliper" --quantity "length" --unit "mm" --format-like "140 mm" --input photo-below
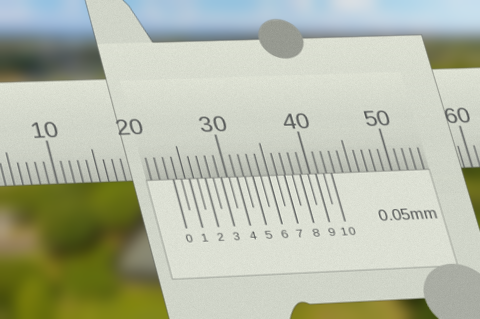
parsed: 23.6 mm
